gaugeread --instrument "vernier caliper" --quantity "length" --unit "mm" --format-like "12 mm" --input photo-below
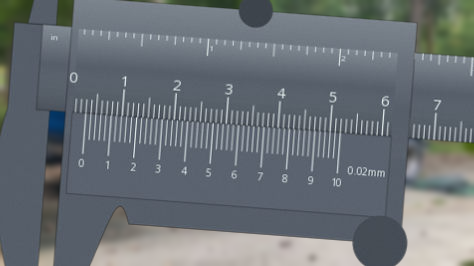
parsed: 3.0 mm
